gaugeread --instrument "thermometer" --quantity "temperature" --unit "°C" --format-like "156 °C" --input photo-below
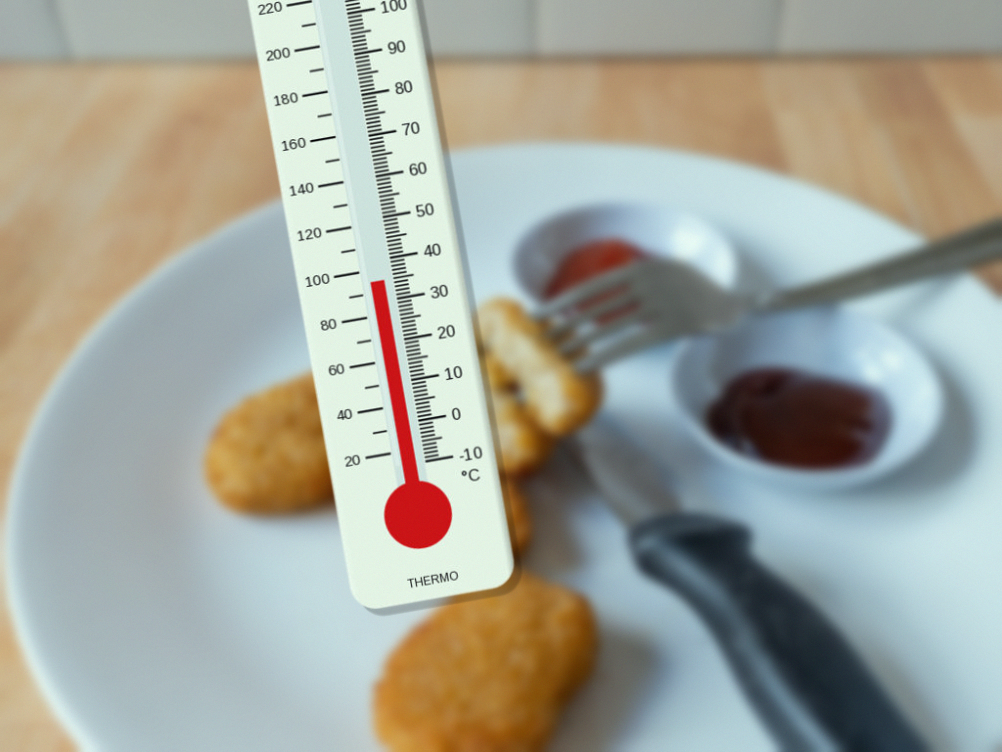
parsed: 35 °C
